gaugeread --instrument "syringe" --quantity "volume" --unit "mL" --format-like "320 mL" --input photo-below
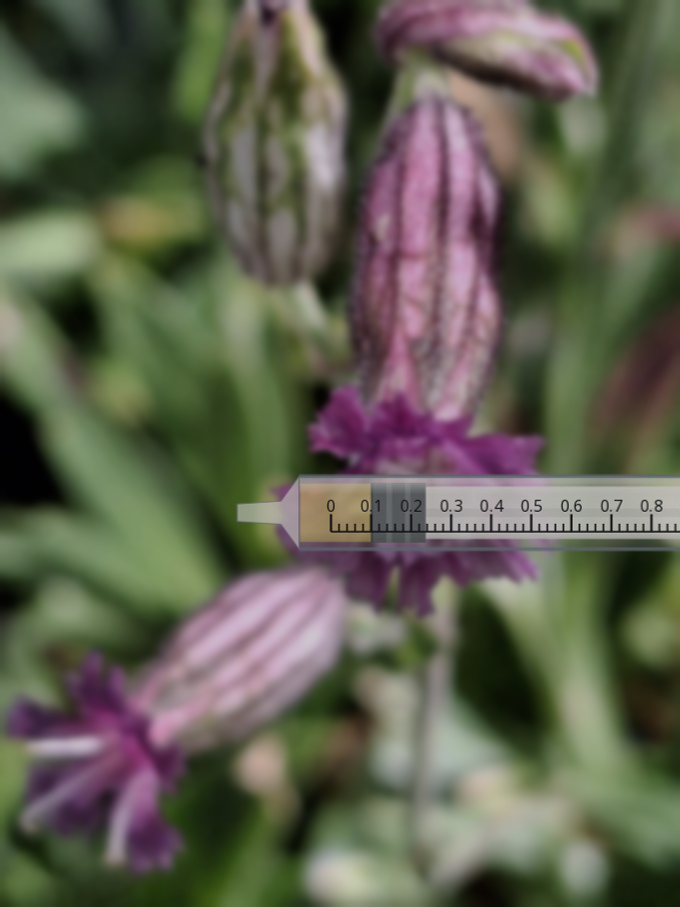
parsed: 0.1 mL
